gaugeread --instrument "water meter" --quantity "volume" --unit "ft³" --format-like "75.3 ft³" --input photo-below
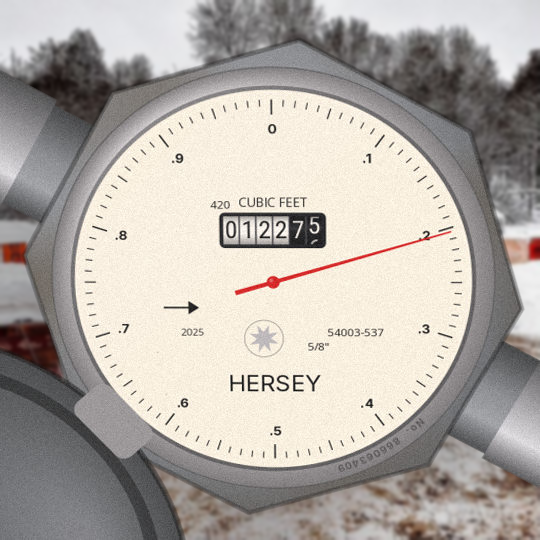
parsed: 12275.20 ft³
